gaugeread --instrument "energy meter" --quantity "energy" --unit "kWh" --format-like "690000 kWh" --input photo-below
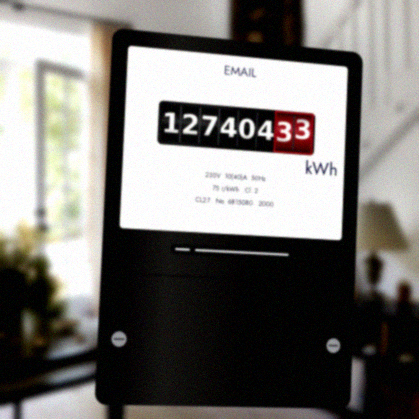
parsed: 127404.33 kWh
